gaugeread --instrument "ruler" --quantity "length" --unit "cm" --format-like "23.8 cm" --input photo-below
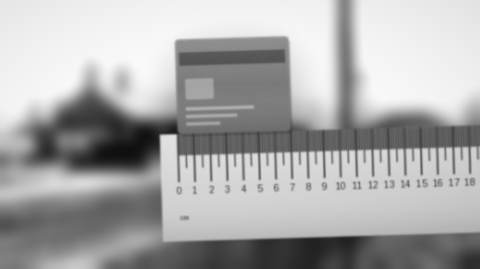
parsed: 7 cm
